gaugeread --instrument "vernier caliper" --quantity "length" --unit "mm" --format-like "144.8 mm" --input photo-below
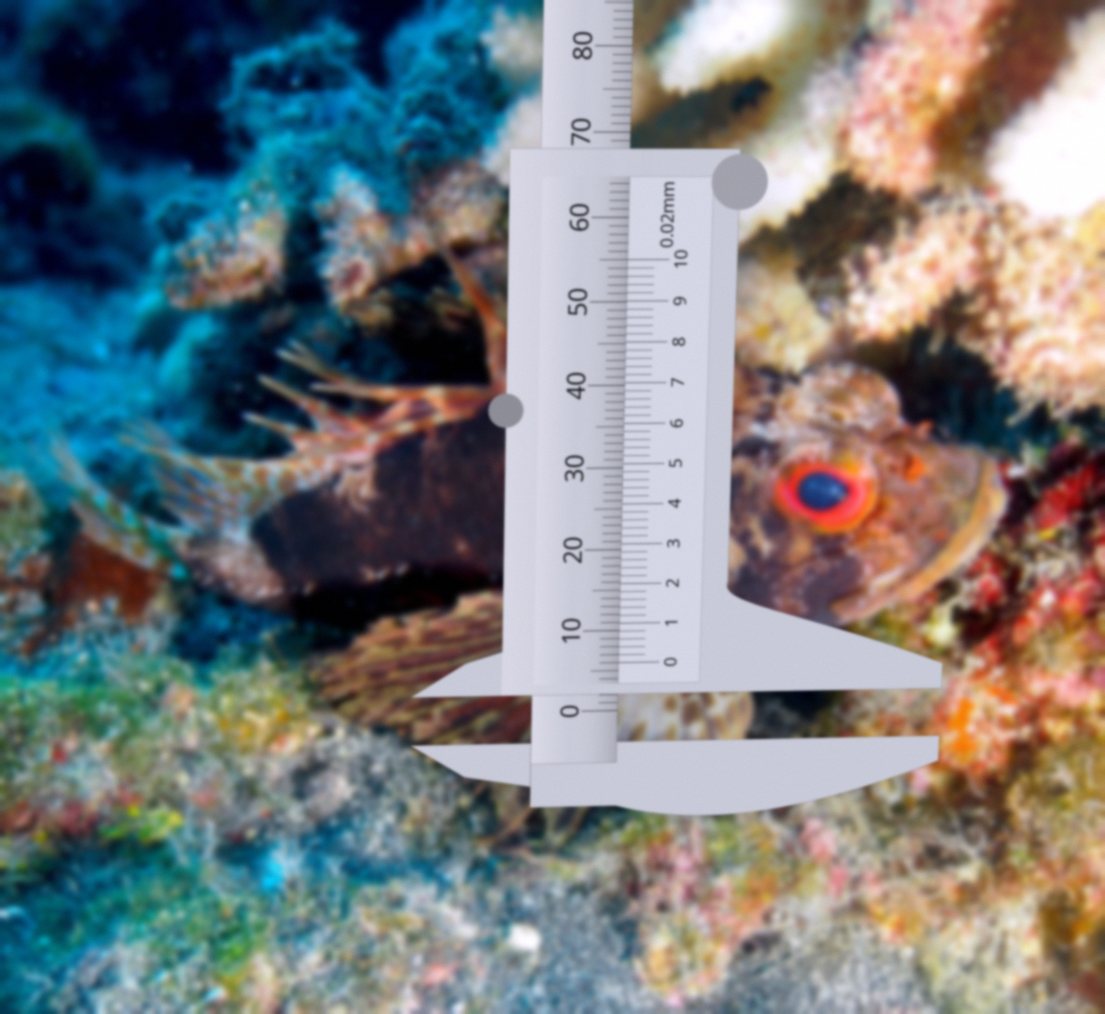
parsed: 6.0 mm
